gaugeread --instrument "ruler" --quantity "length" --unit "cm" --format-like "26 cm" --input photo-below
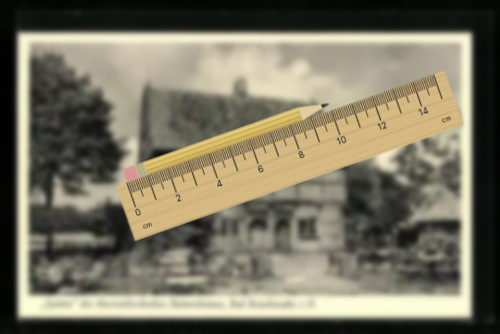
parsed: 10 cm
